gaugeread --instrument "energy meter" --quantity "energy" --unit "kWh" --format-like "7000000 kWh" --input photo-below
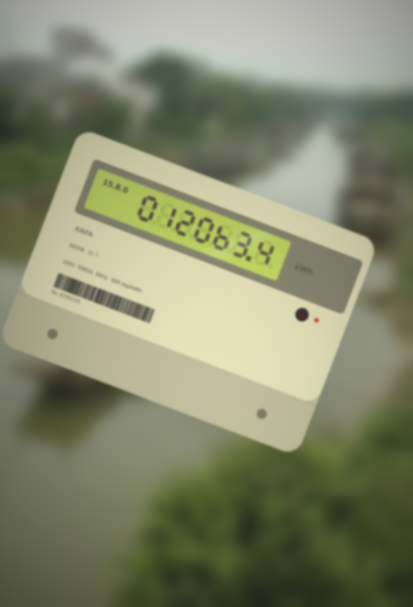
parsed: 12063.4 kWh
